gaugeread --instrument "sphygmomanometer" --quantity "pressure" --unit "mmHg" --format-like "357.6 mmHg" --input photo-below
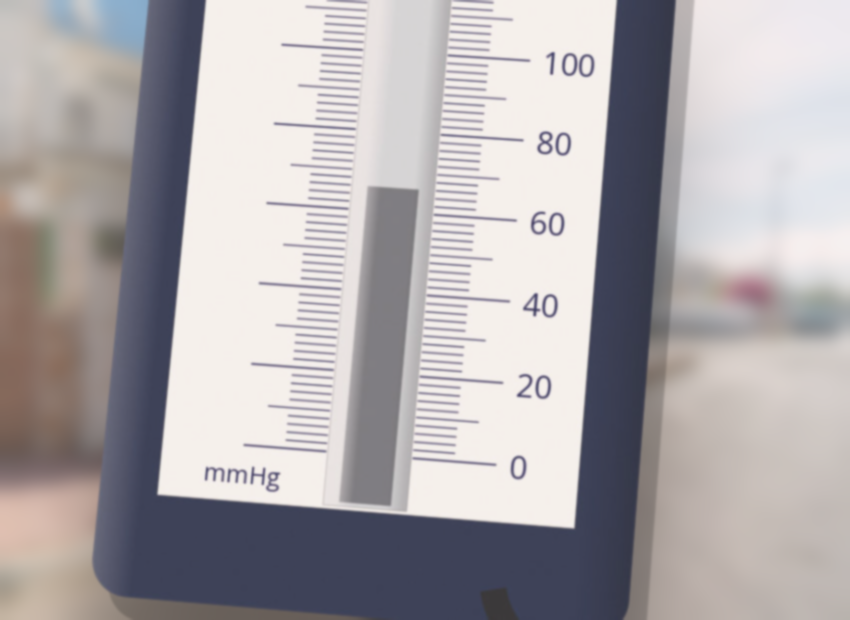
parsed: 66 mmHg
